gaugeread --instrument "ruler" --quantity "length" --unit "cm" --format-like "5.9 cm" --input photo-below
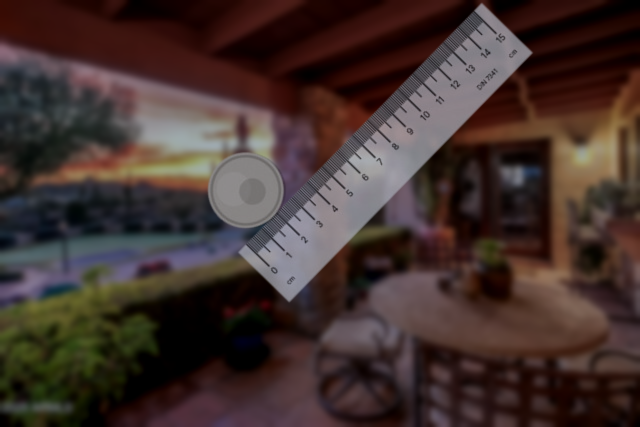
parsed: 3.5 cm
